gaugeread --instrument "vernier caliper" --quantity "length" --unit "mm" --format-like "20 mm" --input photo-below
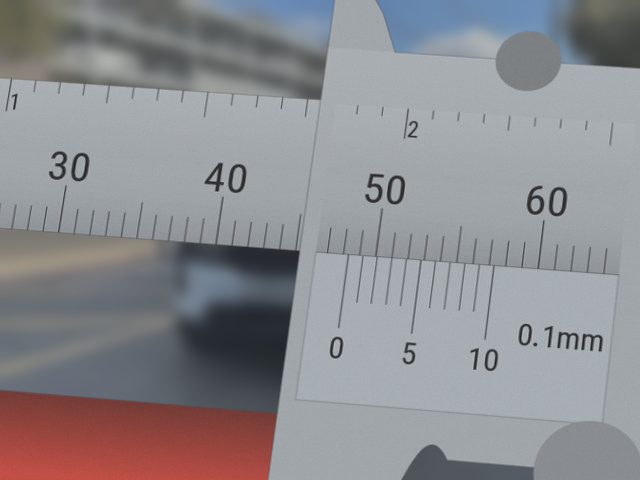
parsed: 48.3 mm
